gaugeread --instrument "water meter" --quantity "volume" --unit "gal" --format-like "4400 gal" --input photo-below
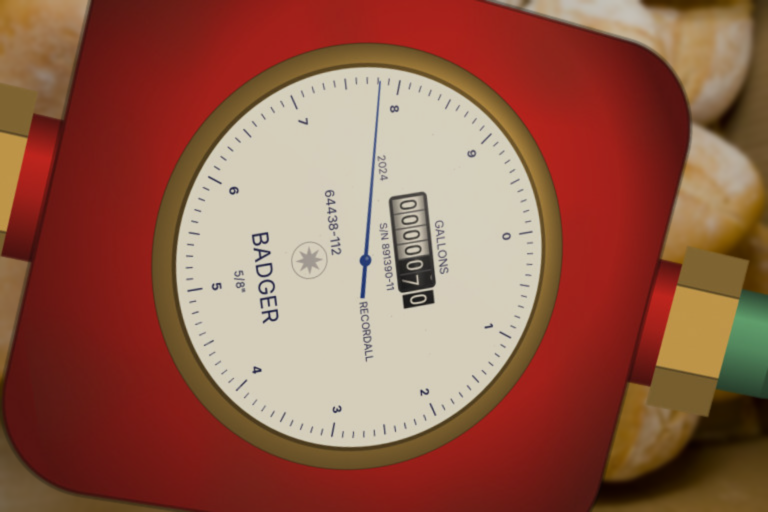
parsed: 67.8 gal
